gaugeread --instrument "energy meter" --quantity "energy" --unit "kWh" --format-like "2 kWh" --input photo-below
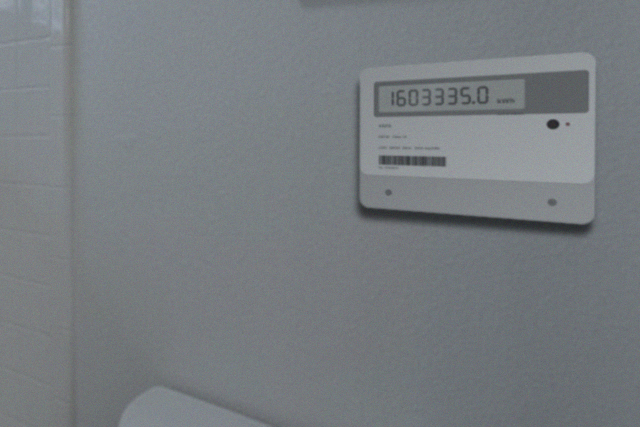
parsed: 1603335.0 kWh
